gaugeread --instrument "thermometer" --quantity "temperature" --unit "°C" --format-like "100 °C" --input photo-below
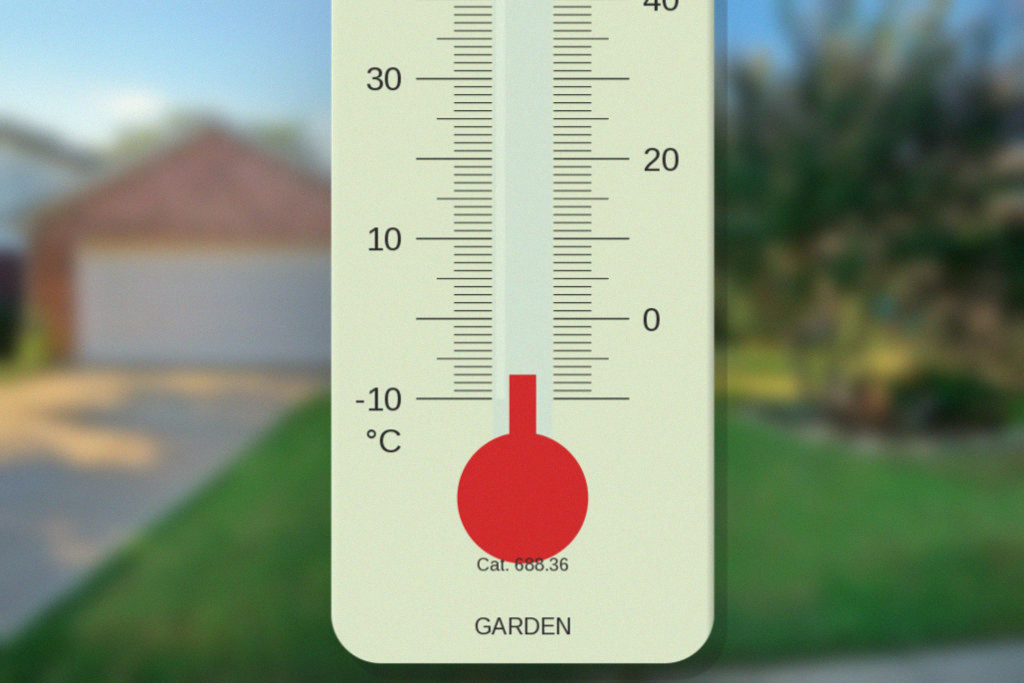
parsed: -7 °C
